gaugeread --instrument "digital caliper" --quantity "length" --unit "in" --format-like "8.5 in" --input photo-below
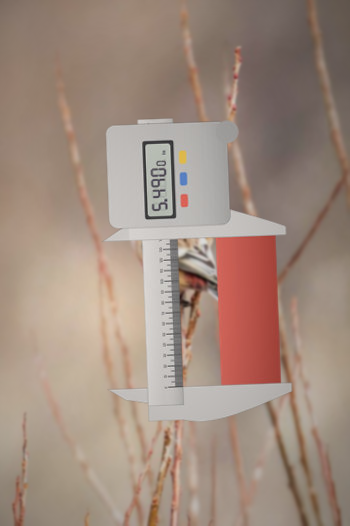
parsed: 5.4900 in
